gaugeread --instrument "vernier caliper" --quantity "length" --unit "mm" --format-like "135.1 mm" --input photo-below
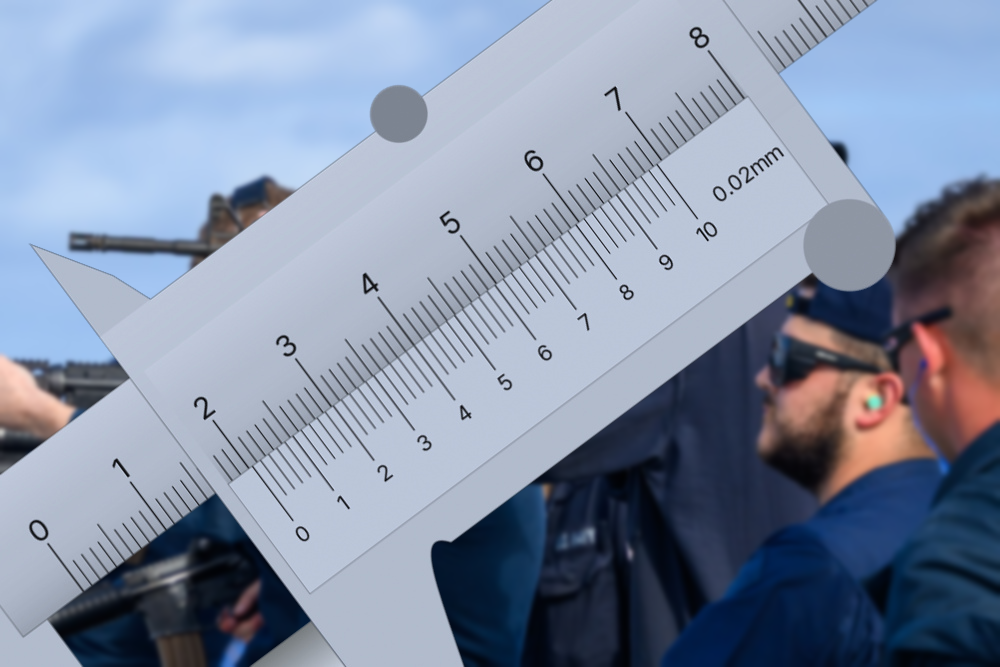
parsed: 20.4 mm
